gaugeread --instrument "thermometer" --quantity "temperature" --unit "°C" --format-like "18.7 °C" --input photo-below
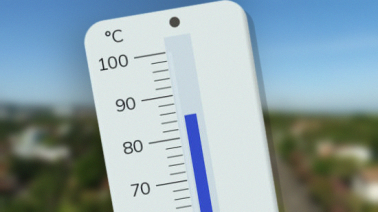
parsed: 85 °C
